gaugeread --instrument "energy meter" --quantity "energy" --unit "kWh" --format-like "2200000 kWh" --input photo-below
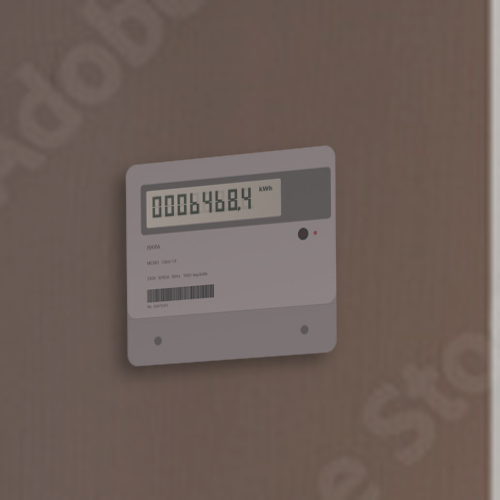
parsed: 6468.4 kWh
